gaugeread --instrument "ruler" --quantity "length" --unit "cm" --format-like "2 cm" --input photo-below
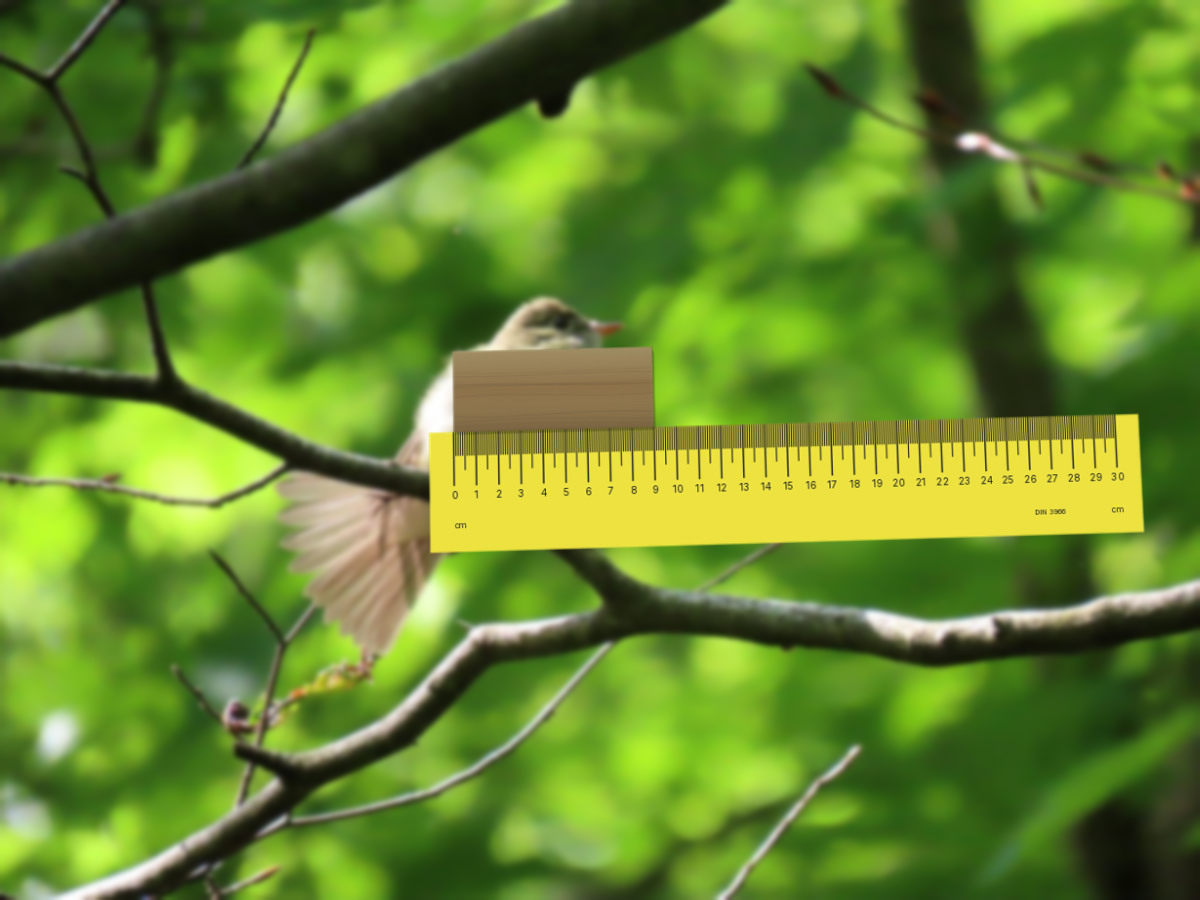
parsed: 9 cm
